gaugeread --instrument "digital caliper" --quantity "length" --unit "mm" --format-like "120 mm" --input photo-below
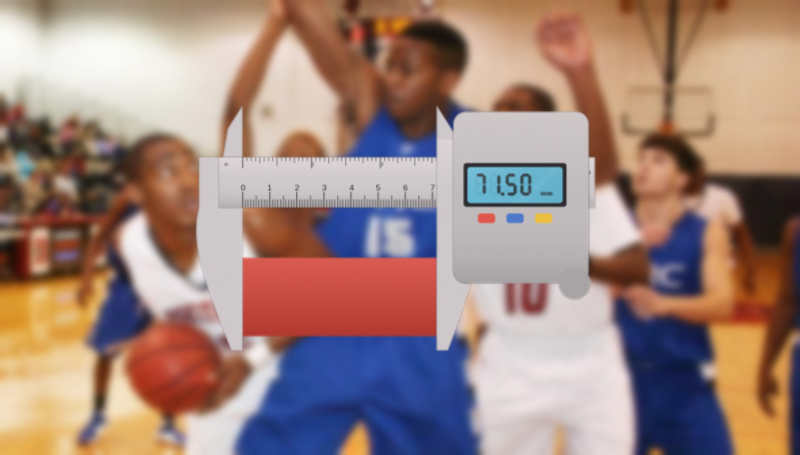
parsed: 71.50 mm
